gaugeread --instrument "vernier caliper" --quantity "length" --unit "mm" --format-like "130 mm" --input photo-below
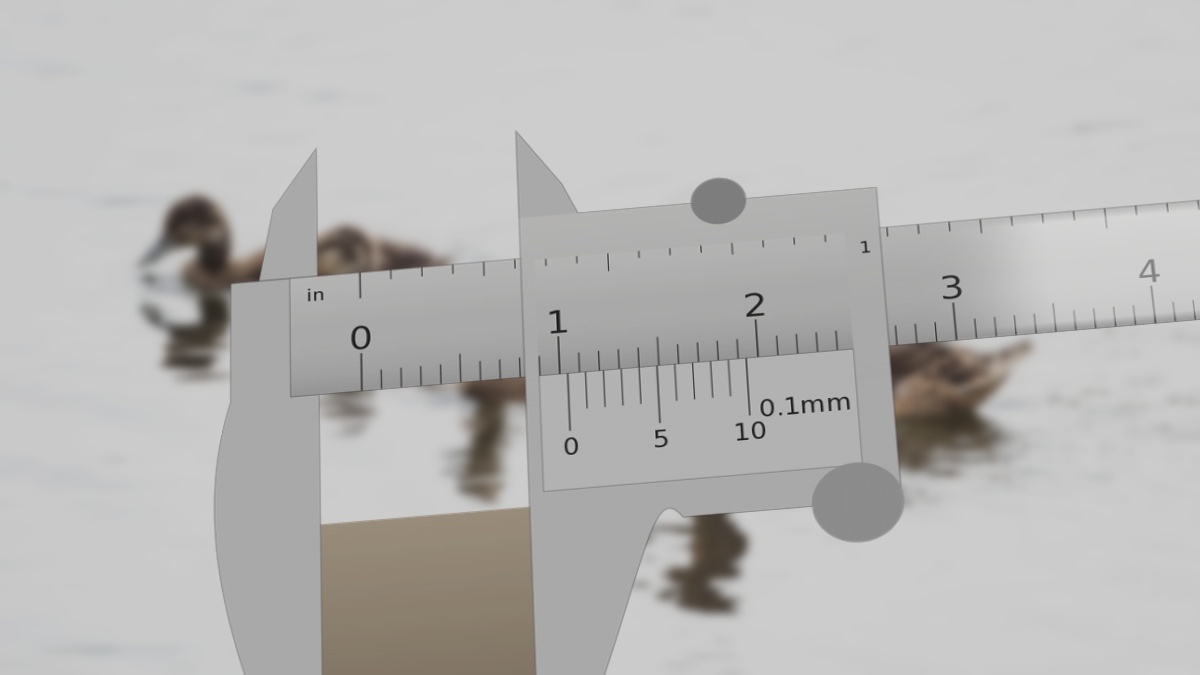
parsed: 10.4 mm
